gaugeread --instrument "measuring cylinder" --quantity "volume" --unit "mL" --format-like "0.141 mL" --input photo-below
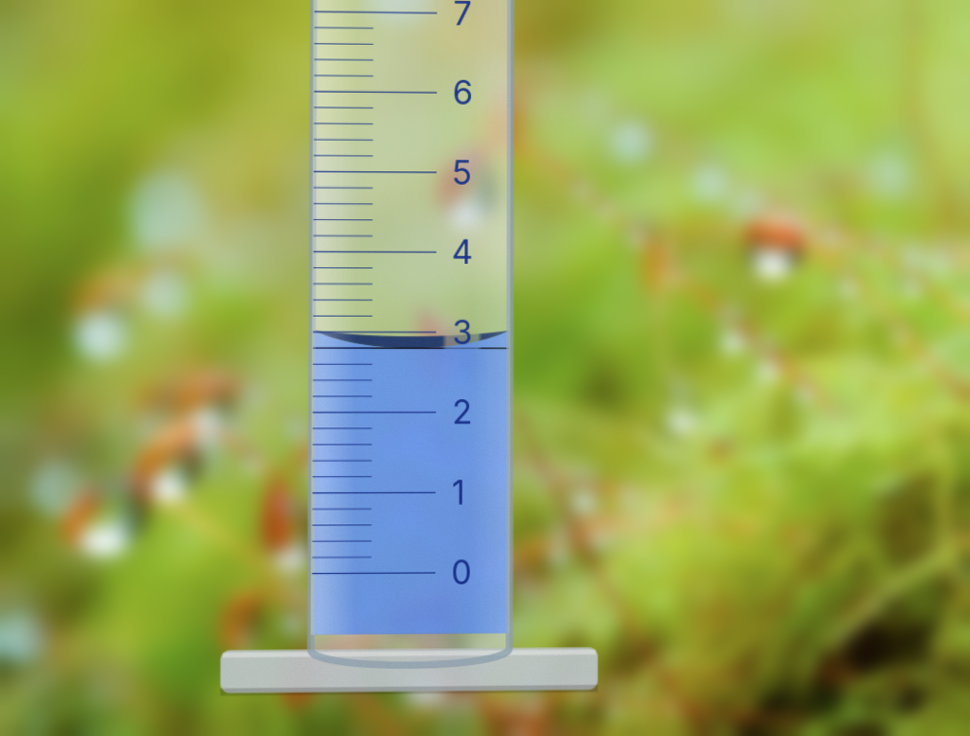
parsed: 2.8 mL
